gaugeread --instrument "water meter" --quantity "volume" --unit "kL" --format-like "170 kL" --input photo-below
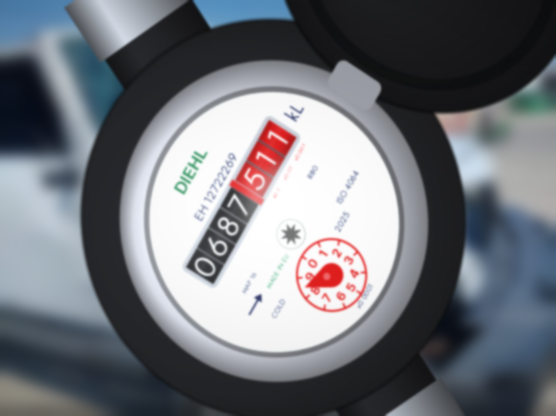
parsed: 687.5118 kL
